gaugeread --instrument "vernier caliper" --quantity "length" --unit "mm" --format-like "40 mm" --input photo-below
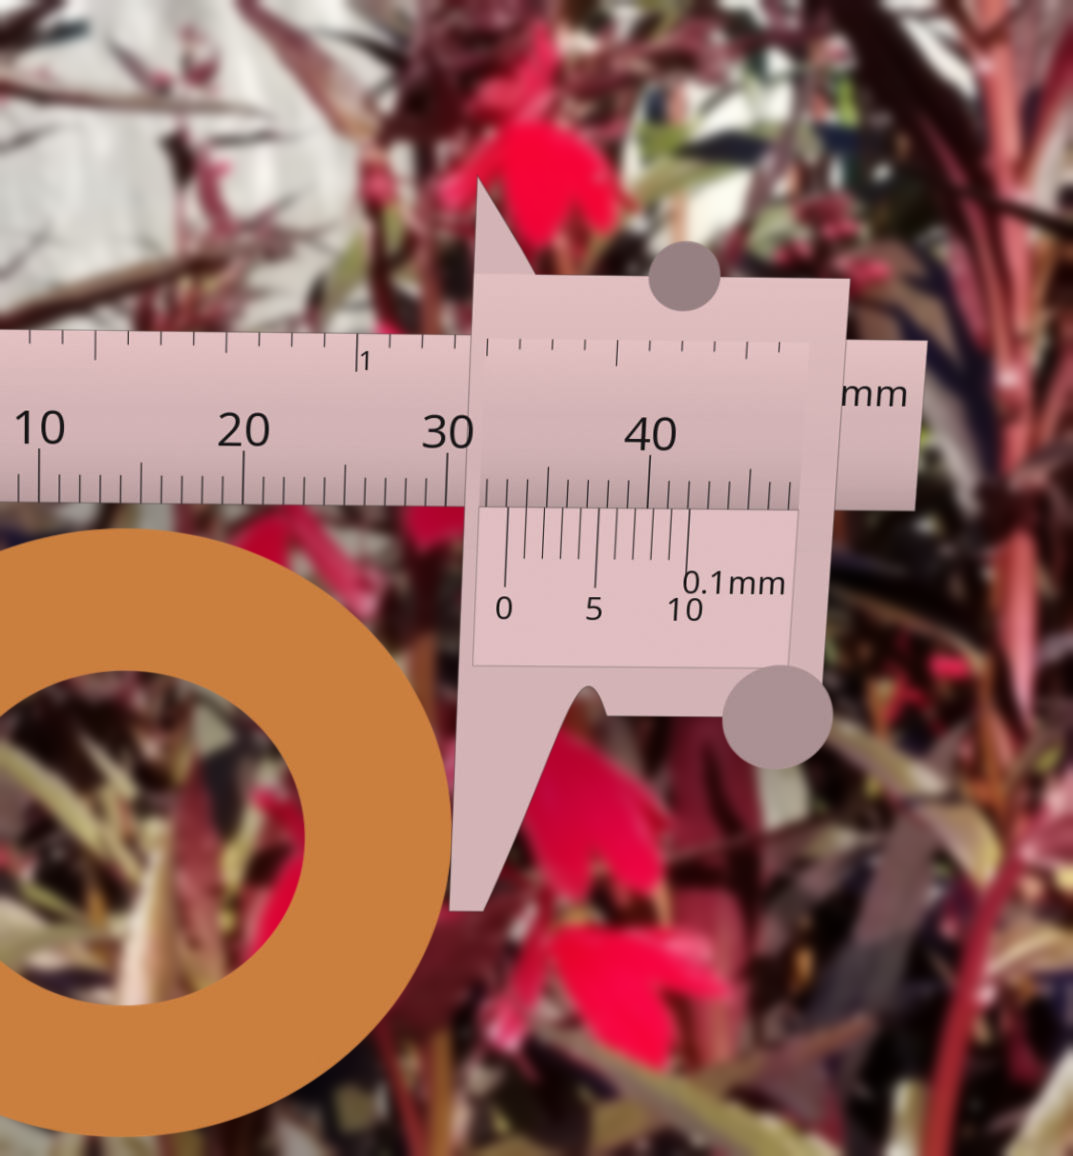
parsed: 33.1 mm
